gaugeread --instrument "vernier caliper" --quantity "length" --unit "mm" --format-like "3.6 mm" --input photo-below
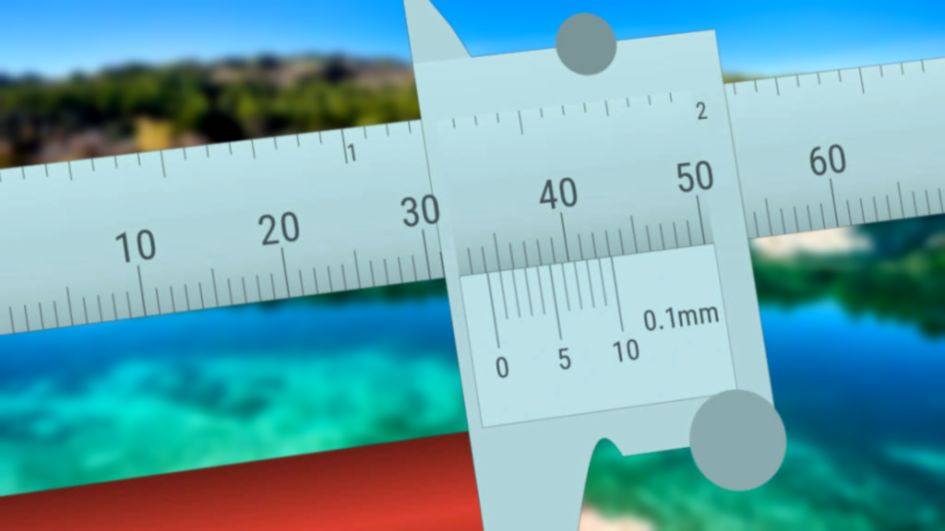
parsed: 34.1 mm
